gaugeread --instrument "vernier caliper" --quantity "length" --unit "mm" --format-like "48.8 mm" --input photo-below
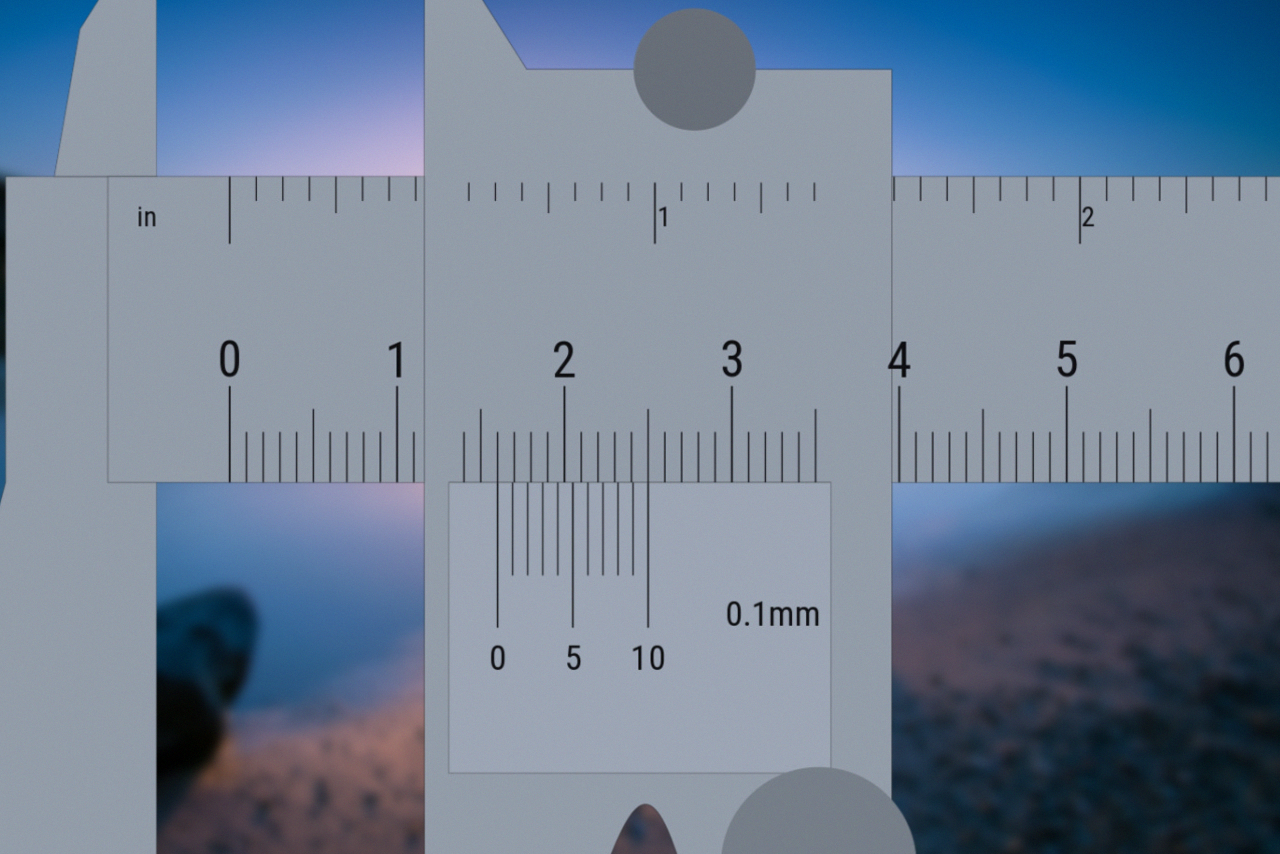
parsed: 16.0 mm
